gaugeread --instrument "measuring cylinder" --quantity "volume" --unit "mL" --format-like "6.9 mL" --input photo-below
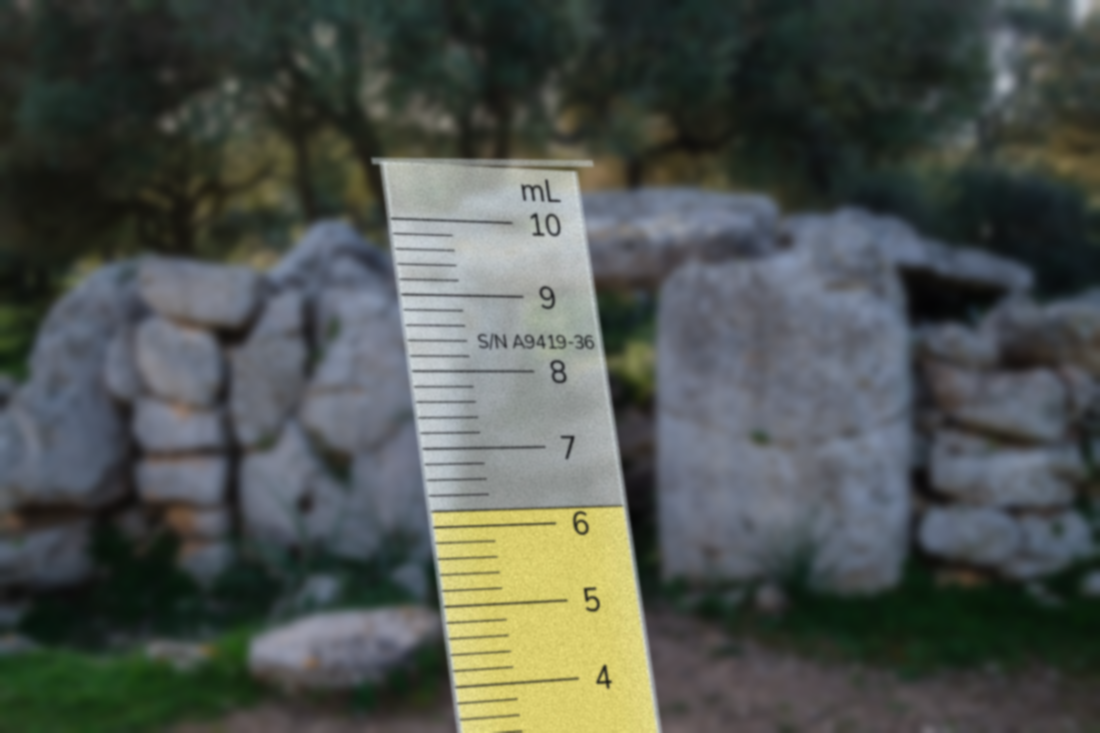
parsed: 6.2 mL
